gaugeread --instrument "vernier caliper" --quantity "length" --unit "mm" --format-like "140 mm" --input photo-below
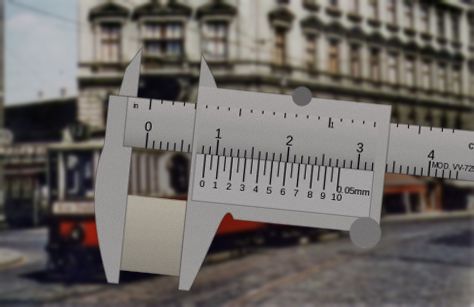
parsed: 8.4 mm
